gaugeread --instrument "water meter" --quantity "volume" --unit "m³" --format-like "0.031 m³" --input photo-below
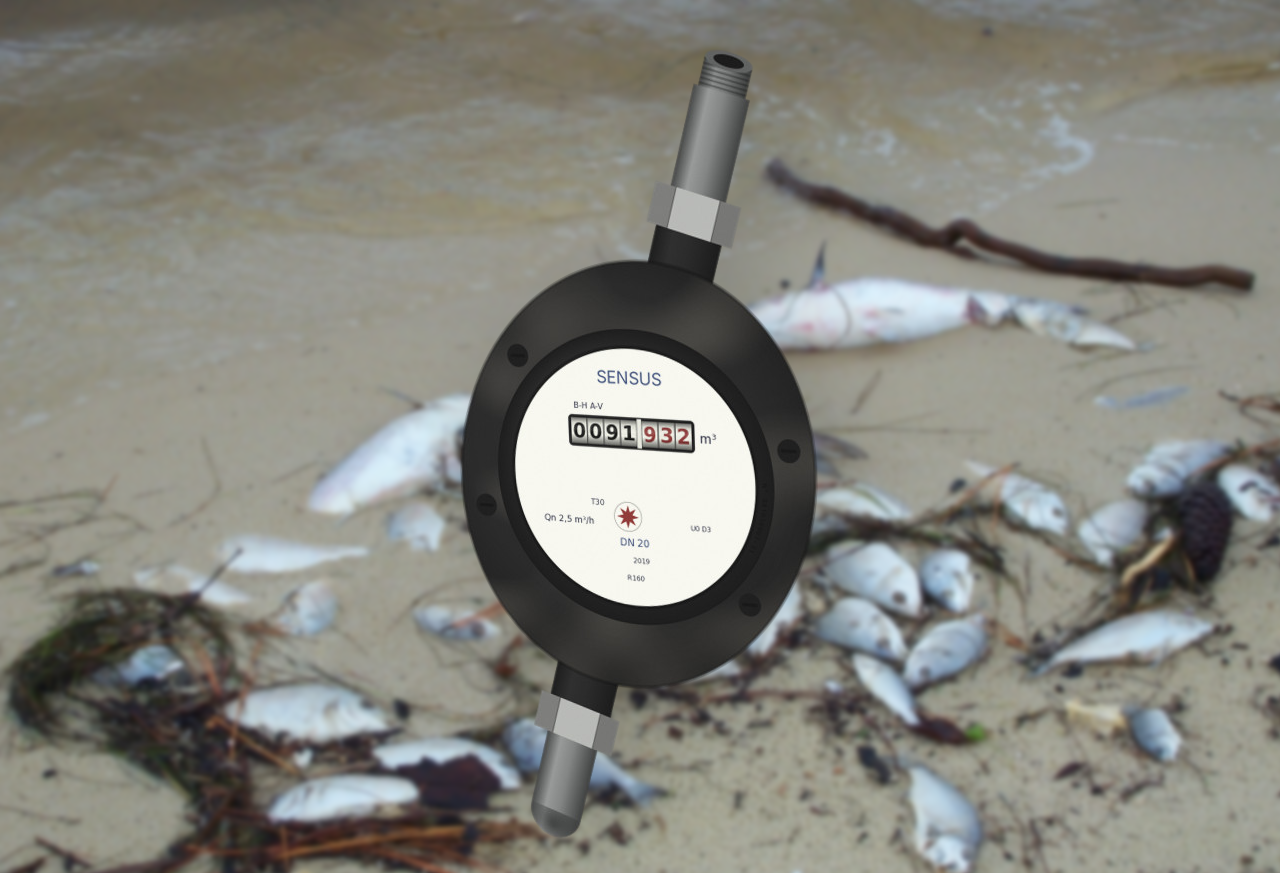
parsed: 91.932 m³
